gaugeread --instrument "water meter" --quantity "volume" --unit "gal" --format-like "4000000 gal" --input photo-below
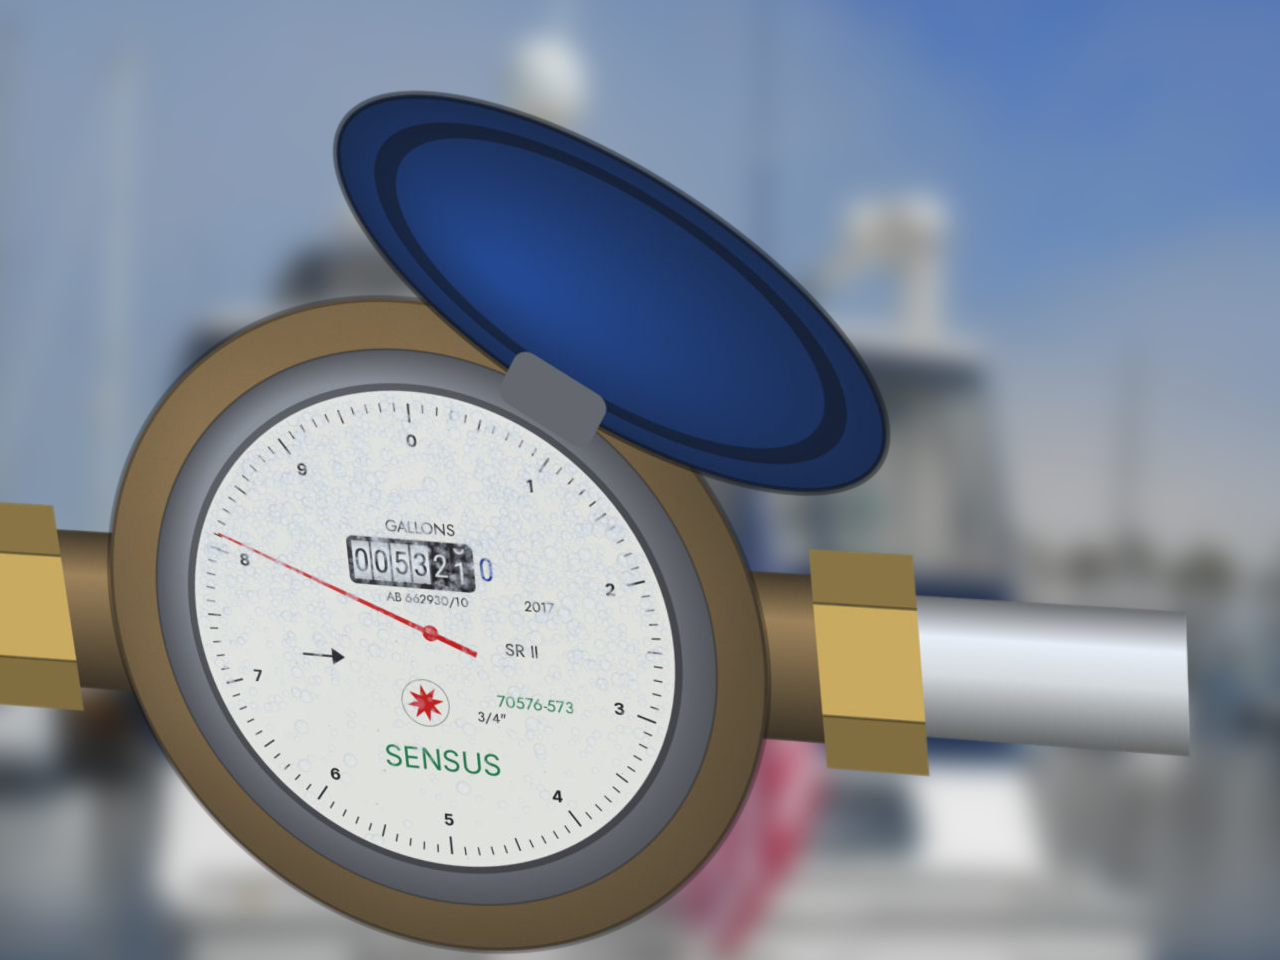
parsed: 53208.1 gal
